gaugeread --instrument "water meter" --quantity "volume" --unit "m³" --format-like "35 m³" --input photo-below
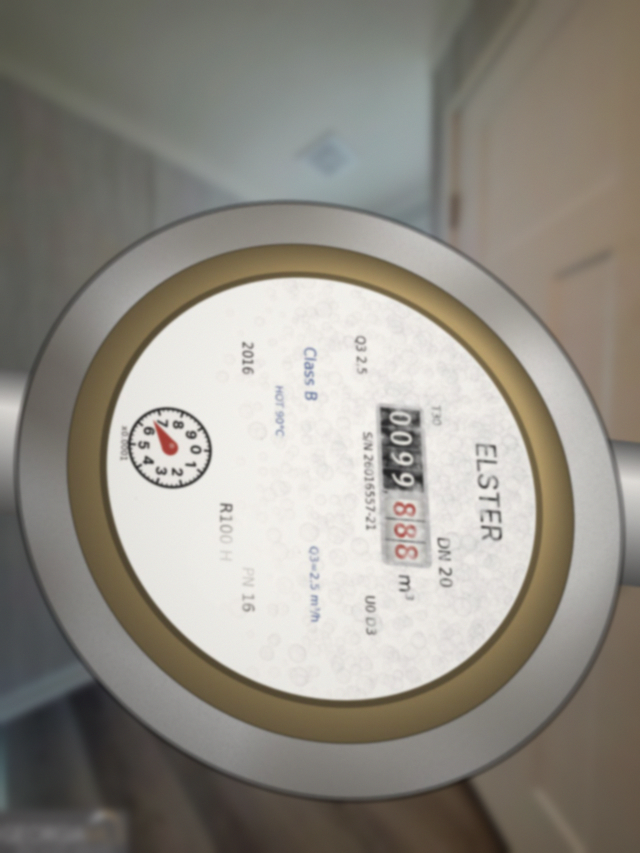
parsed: 99.8886 m³
